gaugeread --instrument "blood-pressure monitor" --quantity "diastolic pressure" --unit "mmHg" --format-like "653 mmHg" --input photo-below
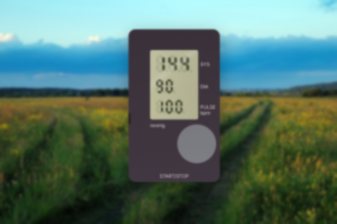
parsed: 90 mmHg
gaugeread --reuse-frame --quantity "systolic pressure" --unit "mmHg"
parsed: 144 mmHg
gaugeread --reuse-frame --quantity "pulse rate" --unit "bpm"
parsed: 100 bpm
